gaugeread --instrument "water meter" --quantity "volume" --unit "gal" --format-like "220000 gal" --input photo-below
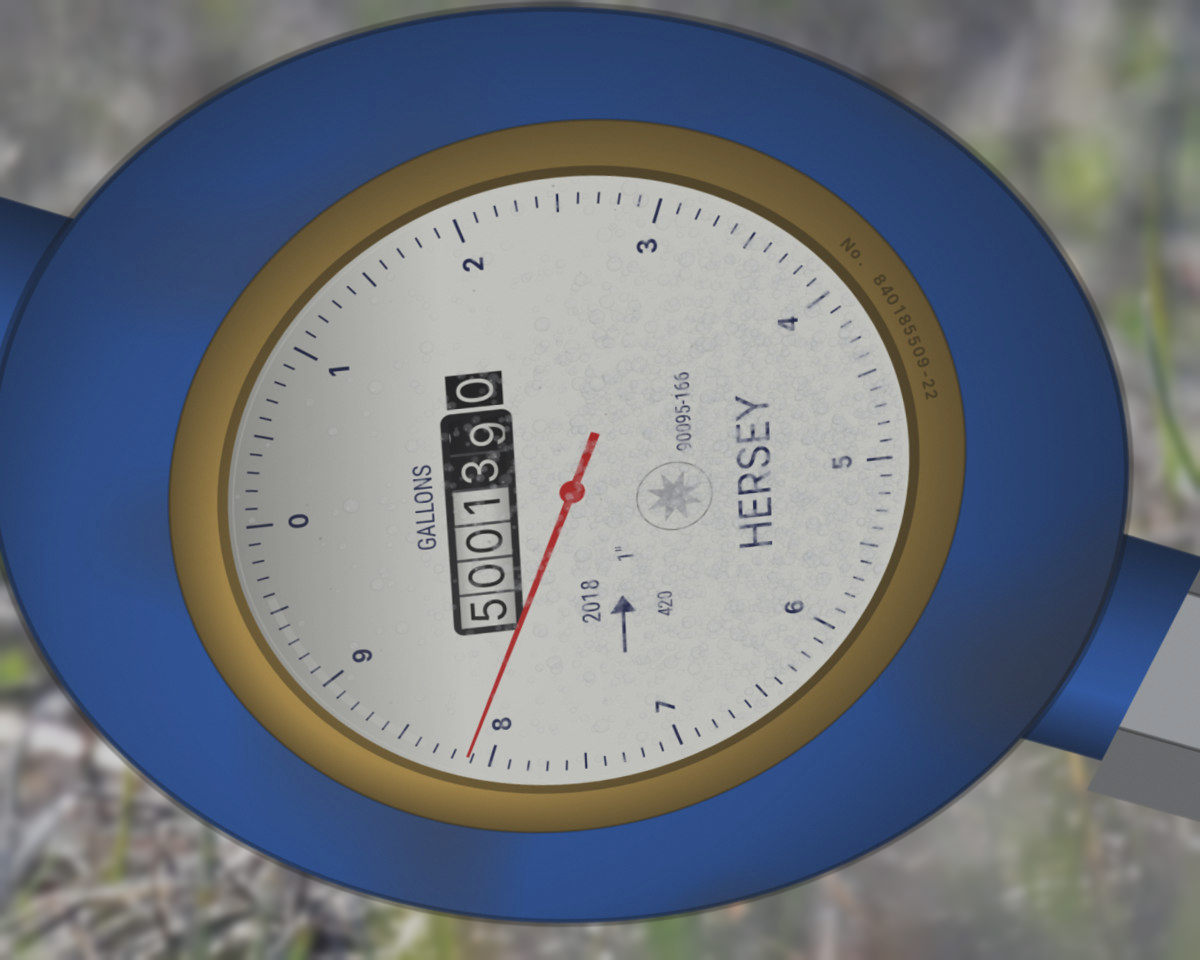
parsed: 5001388.1 gal
